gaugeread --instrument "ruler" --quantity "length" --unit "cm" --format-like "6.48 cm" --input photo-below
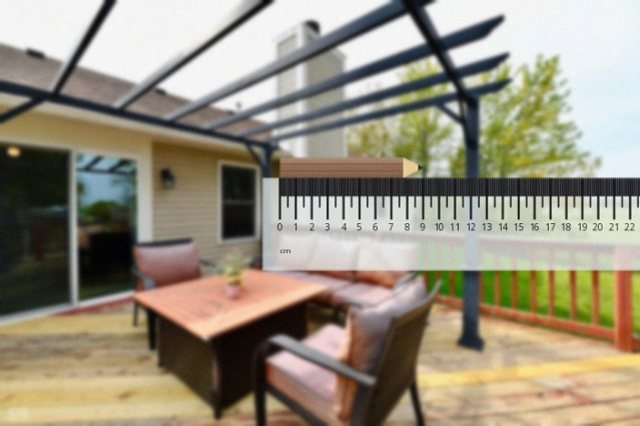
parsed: 9 cm
